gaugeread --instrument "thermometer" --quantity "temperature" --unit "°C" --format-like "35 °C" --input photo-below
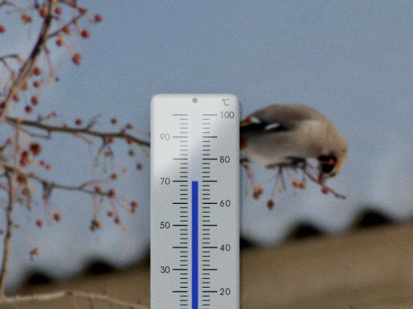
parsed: 70 °C
